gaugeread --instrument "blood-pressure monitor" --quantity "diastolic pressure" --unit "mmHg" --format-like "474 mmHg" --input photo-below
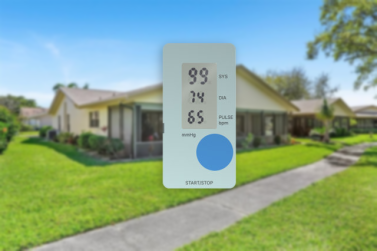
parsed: 74 mmHg
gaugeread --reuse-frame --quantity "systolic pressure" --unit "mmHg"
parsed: 99 mmHg
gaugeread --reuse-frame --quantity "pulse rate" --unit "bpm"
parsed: 65 bpm
